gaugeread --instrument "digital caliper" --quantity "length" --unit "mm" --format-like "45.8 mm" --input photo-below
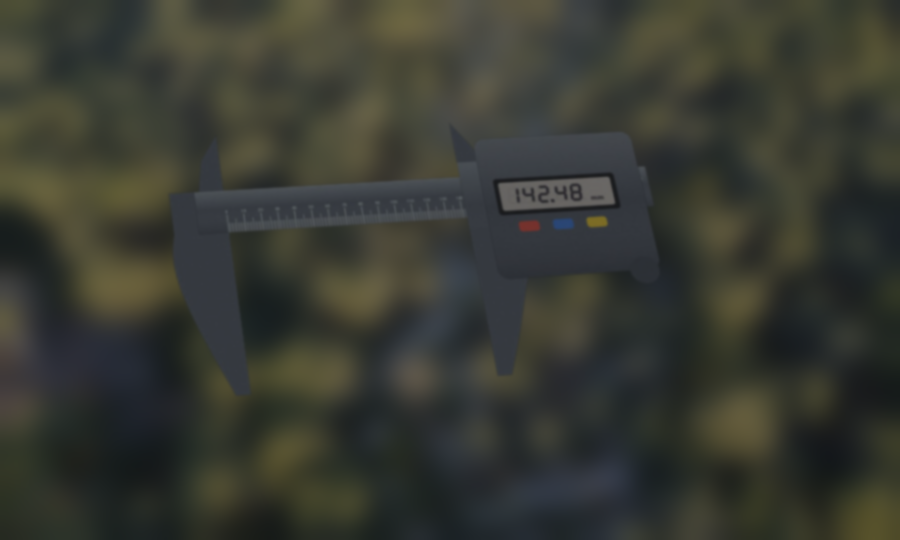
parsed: 142.48 mm
